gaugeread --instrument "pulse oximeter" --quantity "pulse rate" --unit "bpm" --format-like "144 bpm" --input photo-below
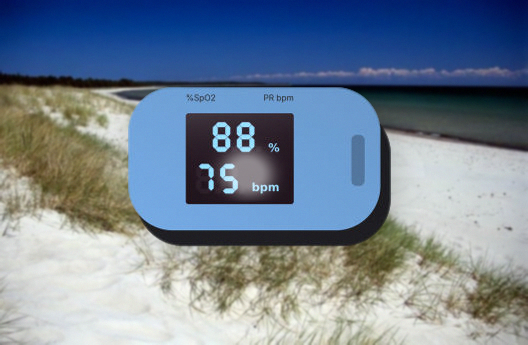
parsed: 75 bpm
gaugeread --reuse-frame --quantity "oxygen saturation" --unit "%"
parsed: 88 %
